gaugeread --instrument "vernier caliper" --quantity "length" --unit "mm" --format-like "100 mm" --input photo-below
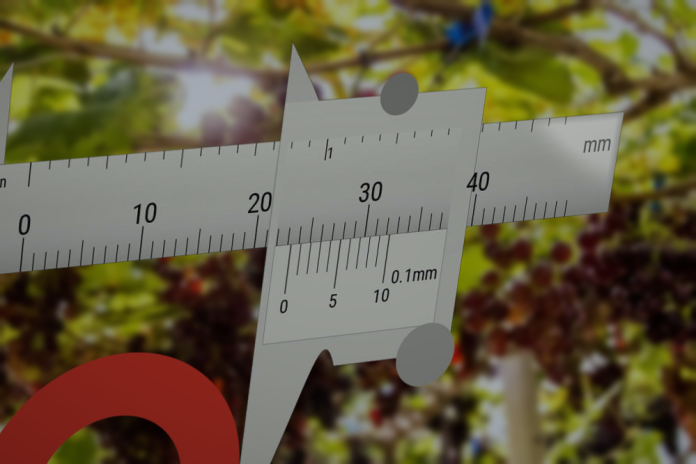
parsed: 23.3 mm
